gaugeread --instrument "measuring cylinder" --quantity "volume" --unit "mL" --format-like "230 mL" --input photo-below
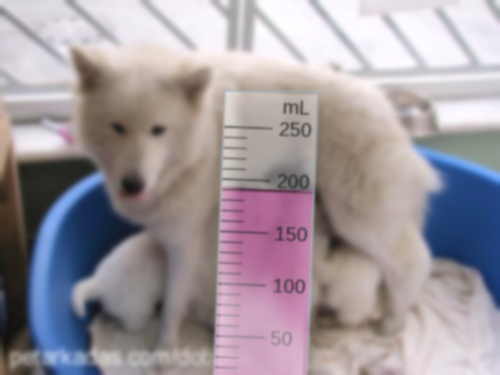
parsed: 190 mL
